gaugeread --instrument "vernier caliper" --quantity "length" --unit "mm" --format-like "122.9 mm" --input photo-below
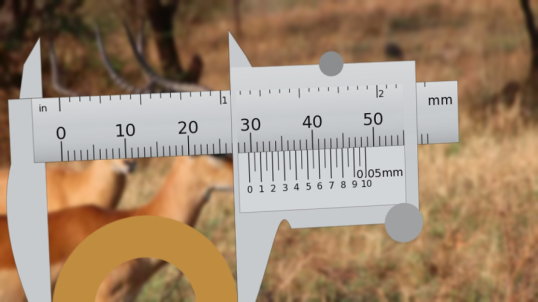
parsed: 29.6 mm
